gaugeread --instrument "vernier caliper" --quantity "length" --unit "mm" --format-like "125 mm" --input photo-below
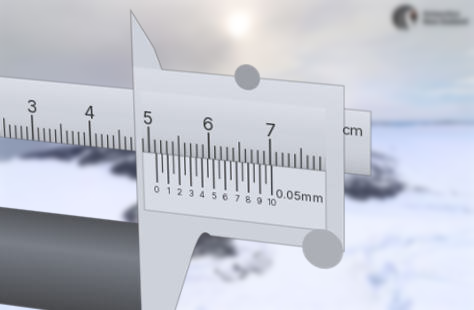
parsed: 51.2 mm
